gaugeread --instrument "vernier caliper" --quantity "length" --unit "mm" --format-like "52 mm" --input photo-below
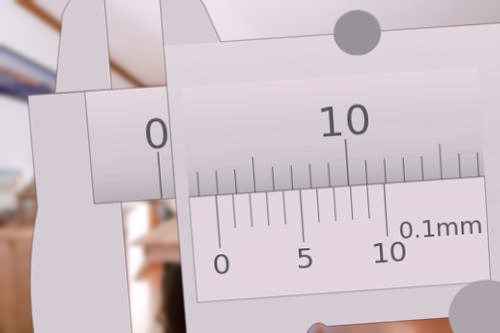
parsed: 2.9 mm
